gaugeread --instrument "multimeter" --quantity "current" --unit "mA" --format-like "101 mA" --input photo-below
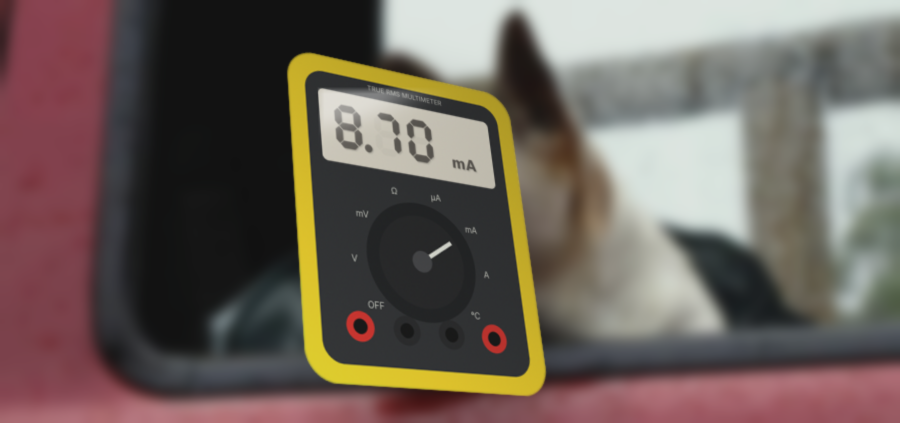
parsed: 8.70 mA
